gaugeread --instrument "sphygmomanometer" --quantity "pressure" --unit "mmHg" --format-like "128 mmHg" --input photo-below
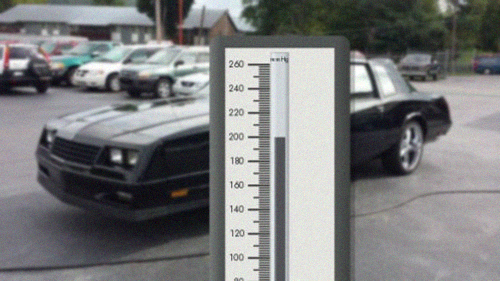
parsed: 200 mmHg
